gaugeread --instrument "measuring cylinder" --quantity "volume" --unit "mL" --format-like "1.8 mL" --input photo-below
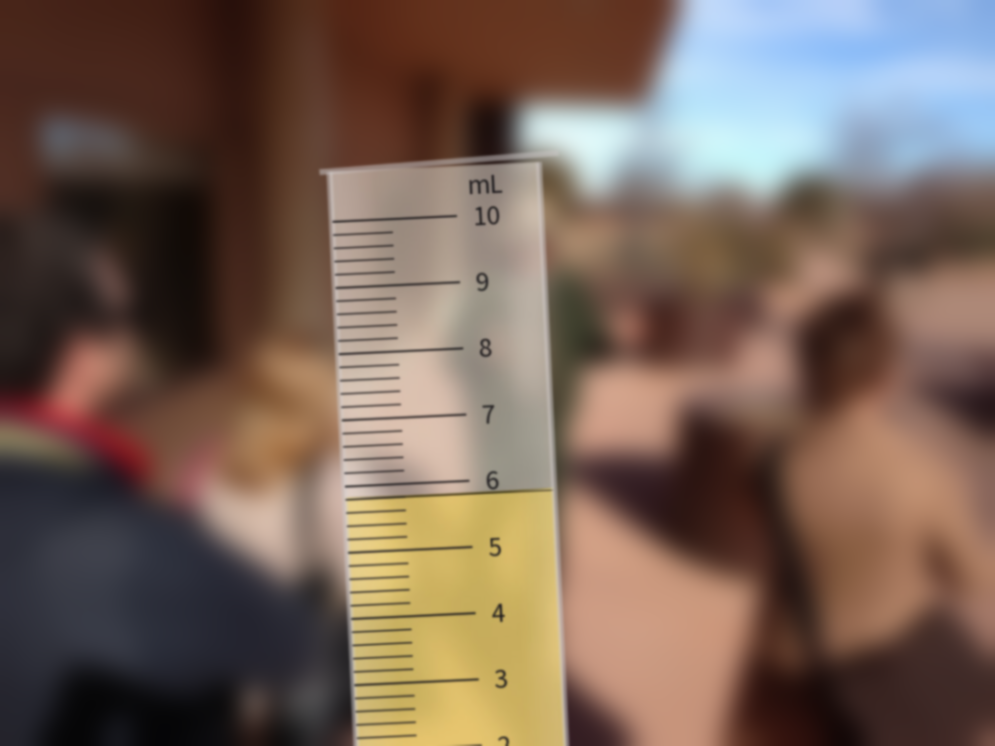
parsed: 5.8 mL
